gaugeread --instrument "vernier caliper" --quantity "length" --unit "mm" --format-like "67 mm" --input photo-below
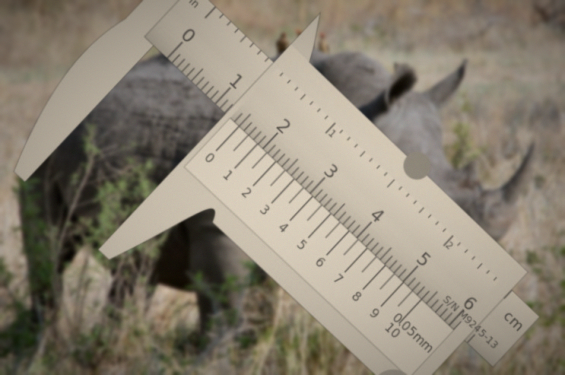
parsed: 15.0 mm
